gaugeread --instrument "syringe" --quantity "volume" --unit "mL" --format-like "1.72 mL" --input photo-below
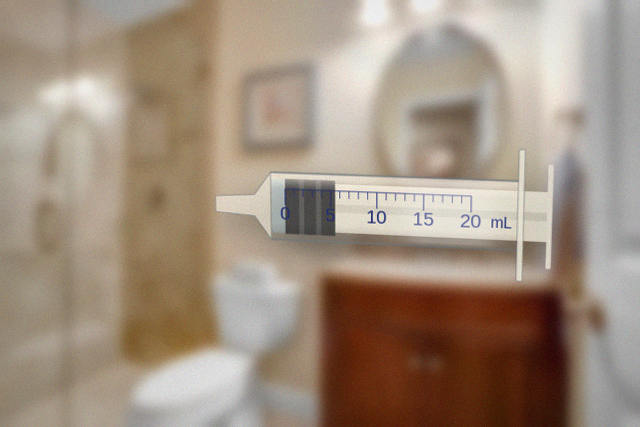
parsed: 0 mL
